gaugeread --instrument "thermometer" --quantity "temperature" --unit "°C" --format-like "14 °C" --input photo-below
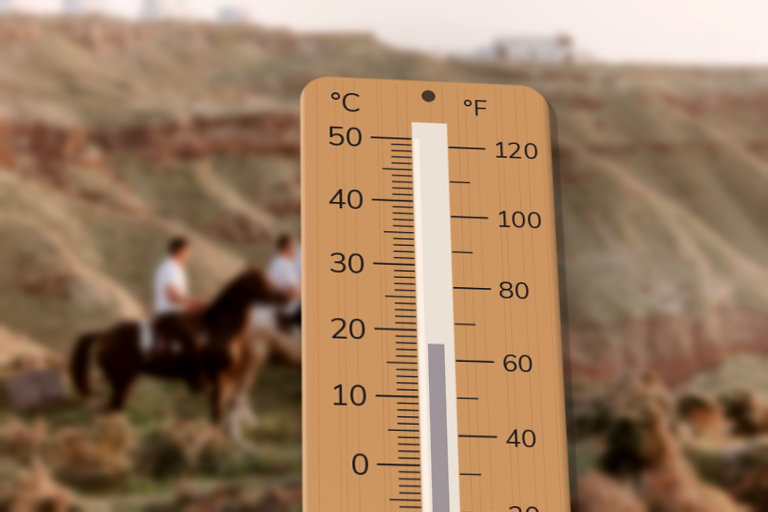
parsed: 18 °C
